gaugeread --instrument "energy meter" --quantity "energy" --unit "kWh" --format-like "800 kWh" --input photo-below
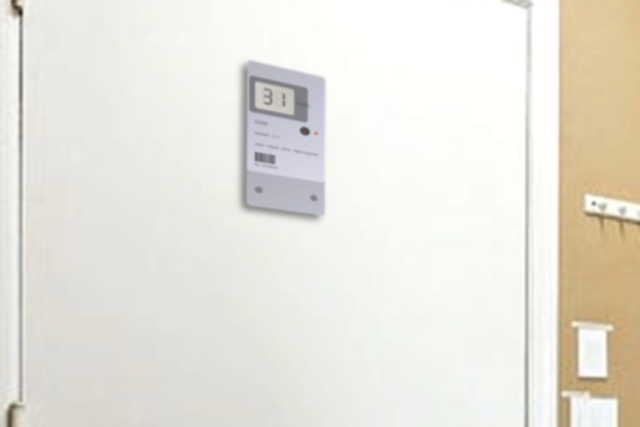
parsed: 31 kWh
